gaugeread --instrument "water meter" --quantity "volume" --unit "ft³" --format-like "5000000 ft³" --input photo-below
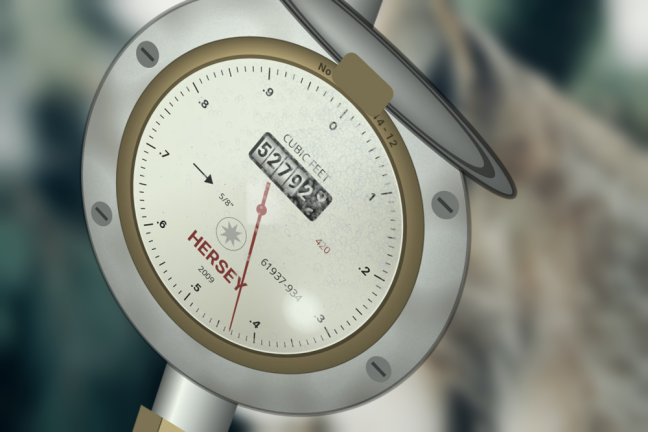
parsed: 527925.43 ft³
